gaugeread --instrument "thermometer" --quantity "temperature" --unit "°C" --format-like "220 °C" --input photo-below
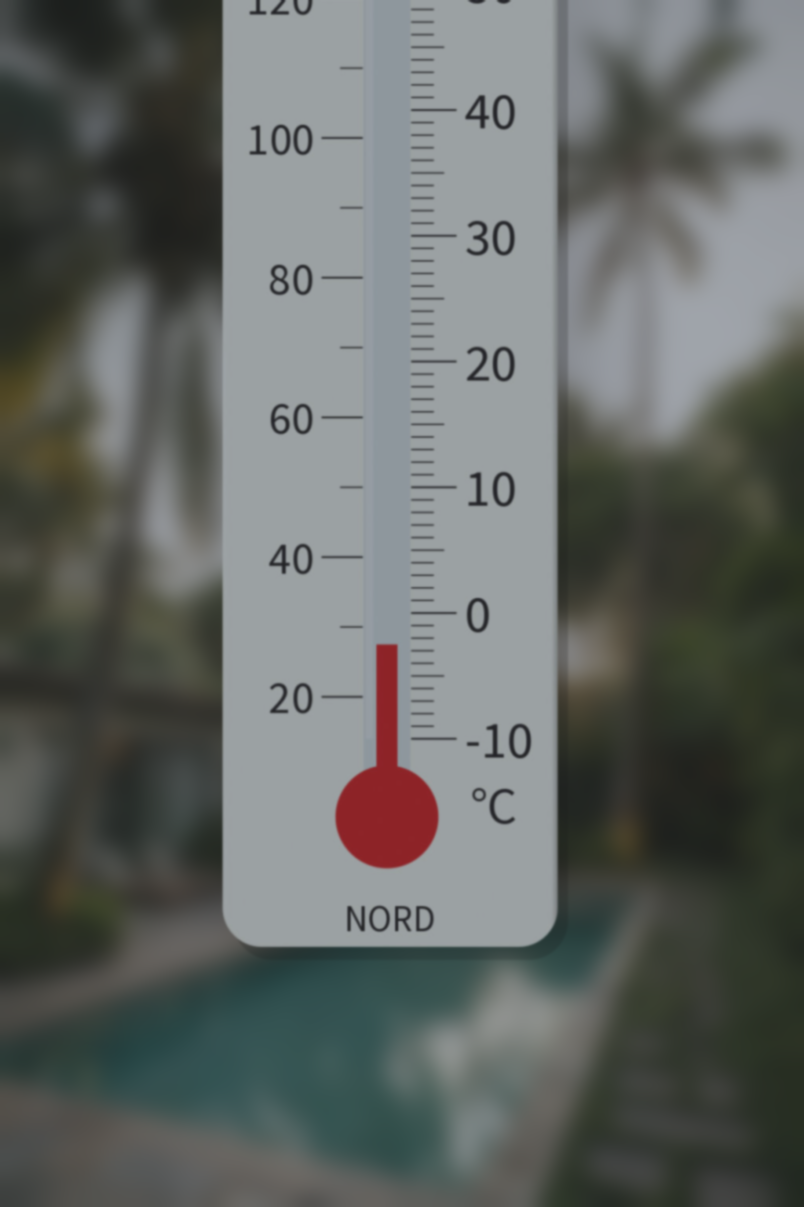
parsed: -2.5 °C
